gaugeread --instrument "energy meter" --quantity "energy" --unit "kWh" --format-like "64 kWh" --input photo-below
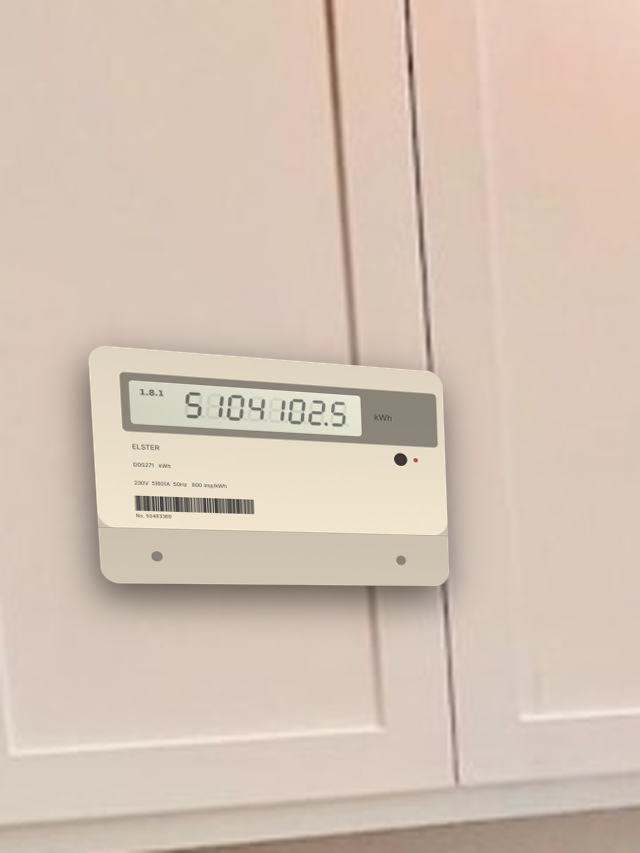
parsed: 5104102.5 kWh
